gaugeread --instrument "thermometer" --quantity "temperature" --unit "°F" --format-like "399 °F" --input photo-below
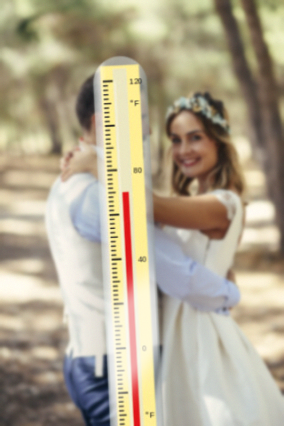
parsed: 70 °F
